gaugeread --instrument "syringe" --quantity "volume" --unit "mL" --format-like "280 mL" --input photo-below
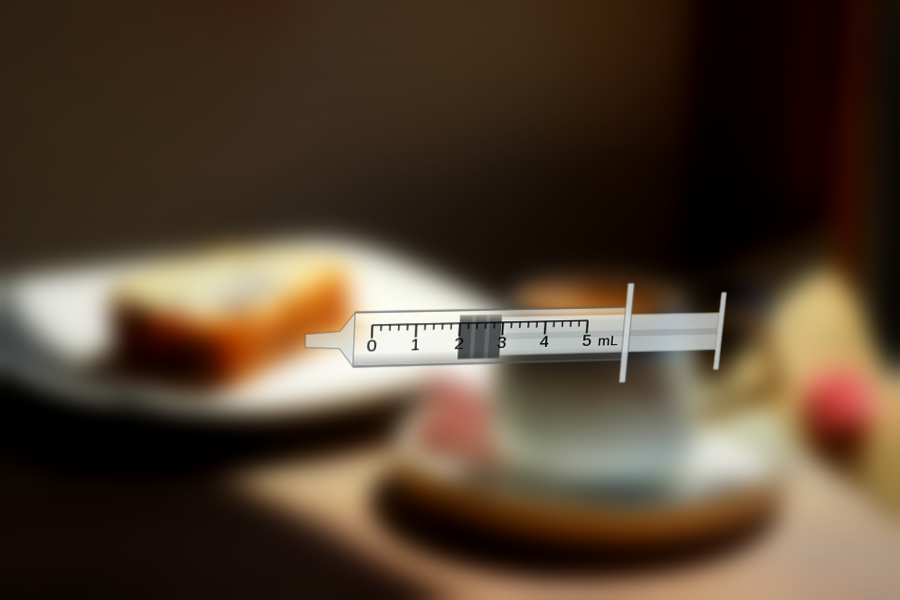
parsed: 2 mL
